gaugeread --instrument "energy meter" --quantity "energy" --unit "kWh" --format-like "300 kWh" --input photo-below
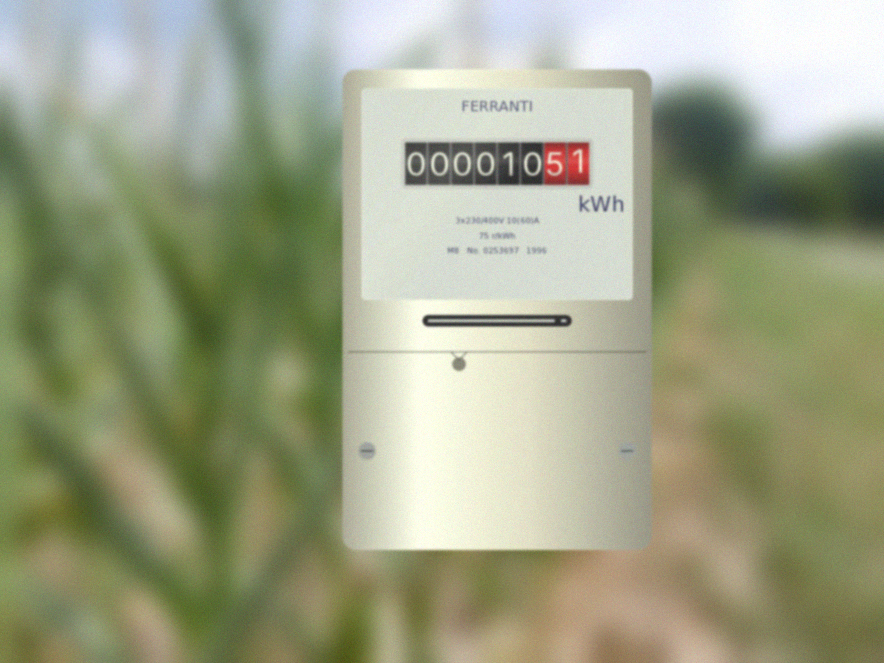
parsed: 10.51 kWh
